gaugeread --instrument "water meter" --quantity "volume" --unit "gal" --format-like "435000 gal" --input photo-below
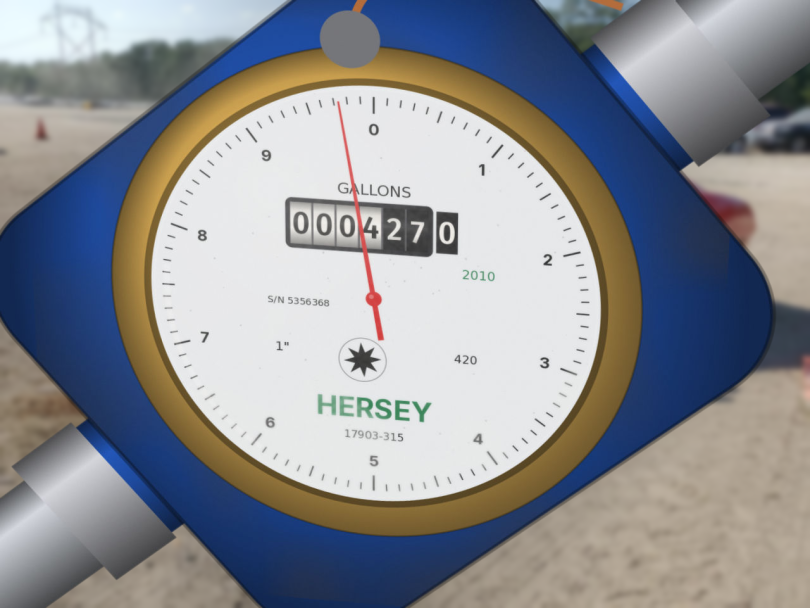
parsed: 4269.7 gal
